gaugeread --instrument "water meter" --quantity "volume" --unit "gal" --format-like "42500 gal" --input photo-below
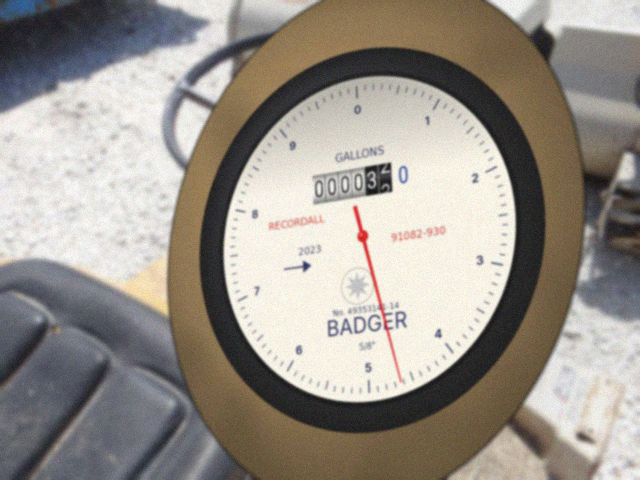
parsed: 324.6 gal
